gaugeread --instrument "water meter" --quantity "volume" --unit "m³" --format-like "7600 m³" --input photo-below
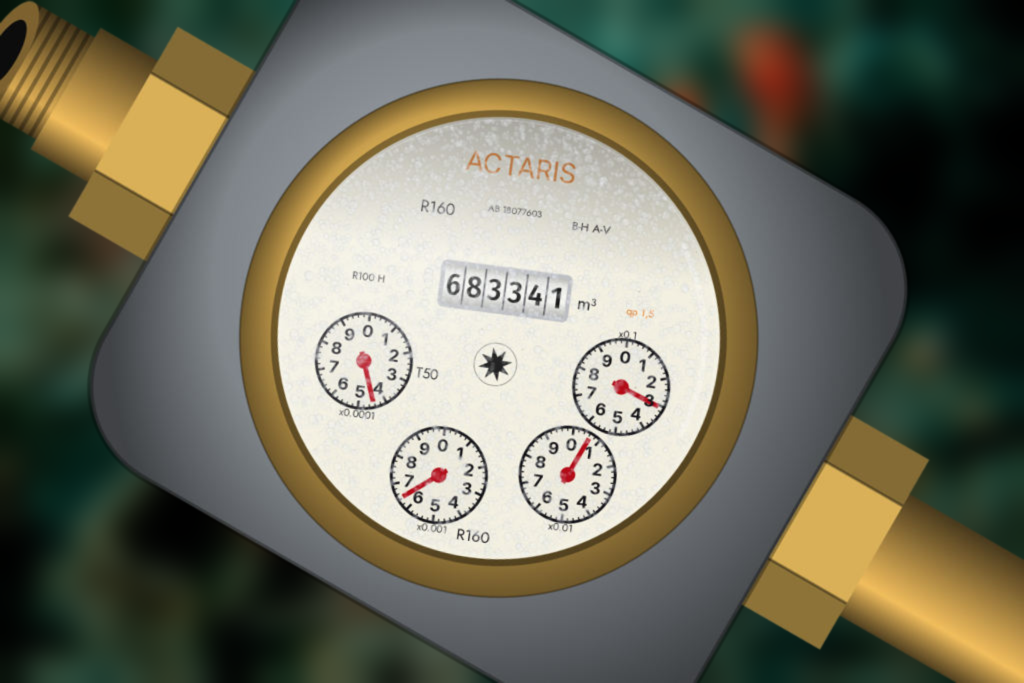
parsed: 683341.3064 m³
